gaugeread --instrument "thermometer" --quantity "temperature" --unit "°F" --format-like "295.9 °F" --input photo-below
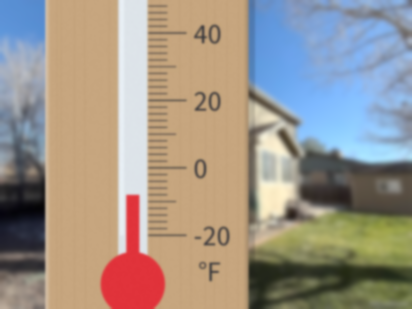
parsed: -8 °F
